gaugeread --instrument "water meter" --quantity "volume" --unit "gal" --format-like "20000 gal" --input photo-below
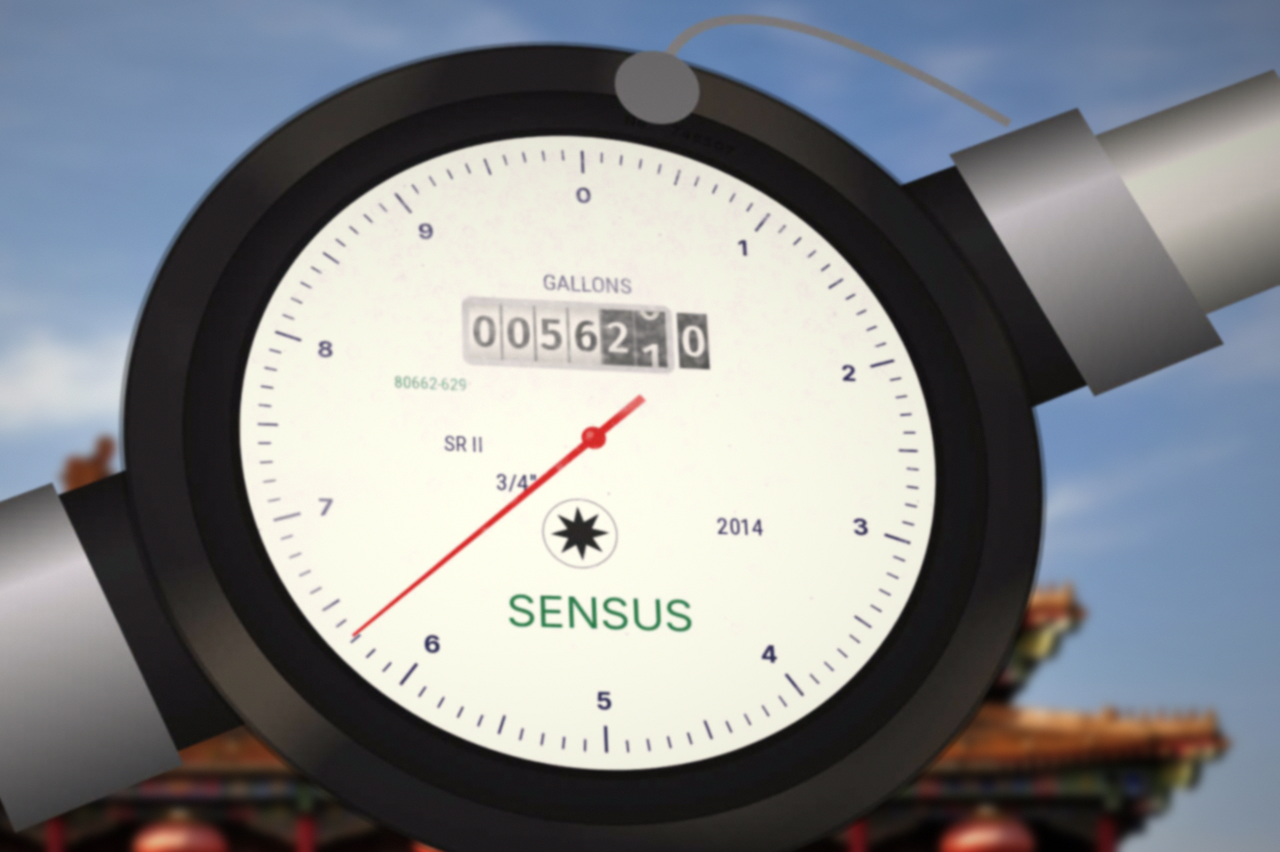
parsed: 56206.3 gal
